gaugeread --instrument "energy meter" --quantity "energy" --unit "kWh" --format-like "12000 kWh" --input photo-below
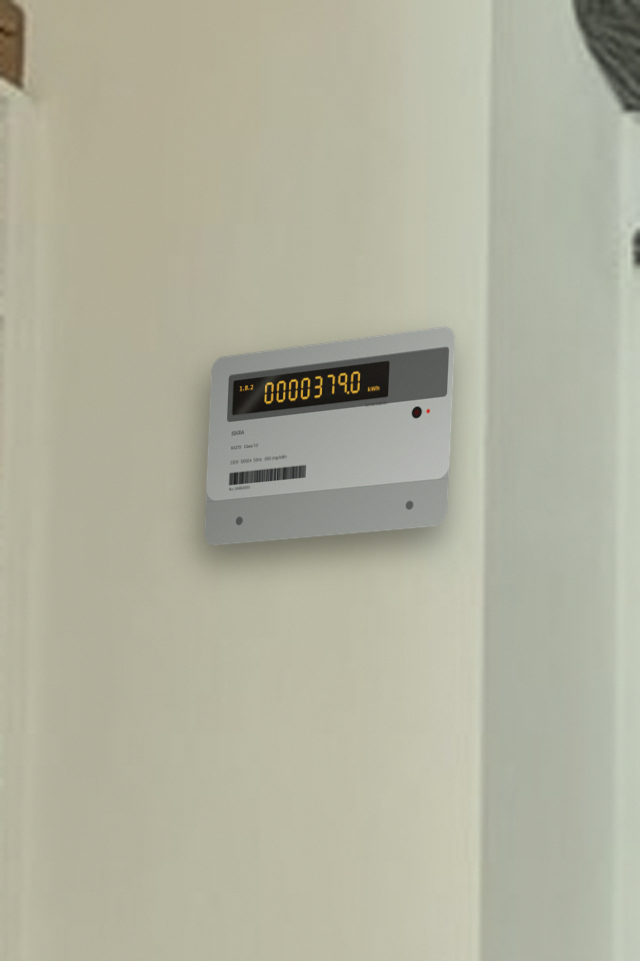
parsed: 379.0 kWh
